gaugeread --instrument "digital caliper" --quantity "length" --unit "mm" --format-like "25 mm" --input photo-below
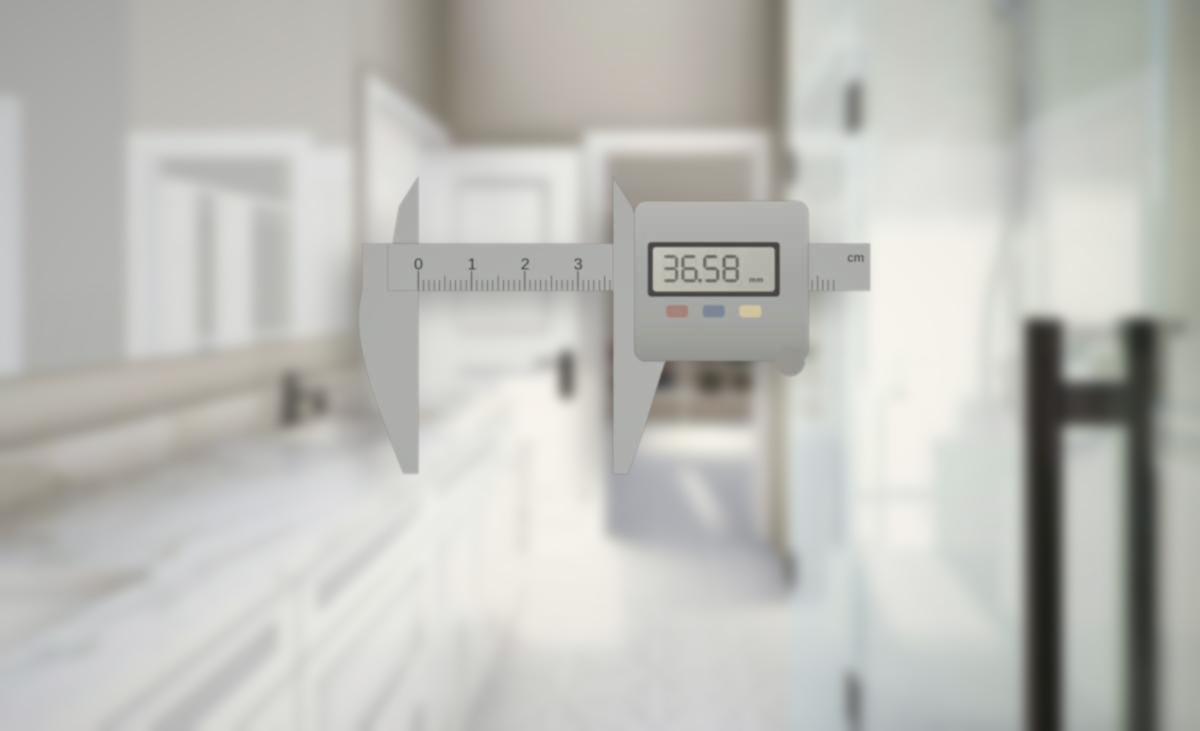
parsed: 36.58 mm
